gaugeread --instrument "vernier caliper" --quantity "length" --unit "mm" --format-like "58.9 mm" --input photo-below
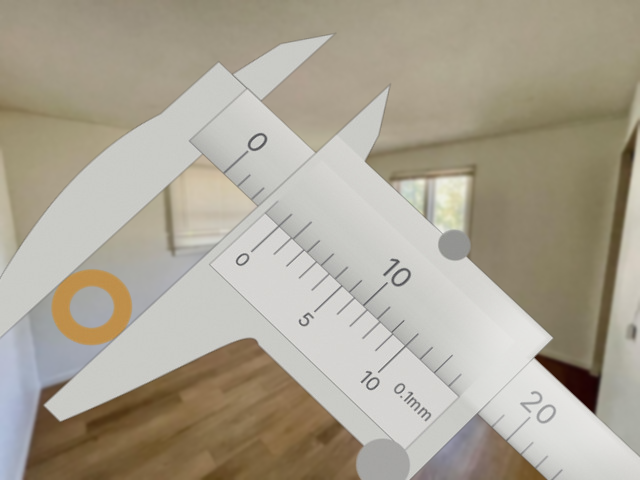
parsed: 4.0 mm
